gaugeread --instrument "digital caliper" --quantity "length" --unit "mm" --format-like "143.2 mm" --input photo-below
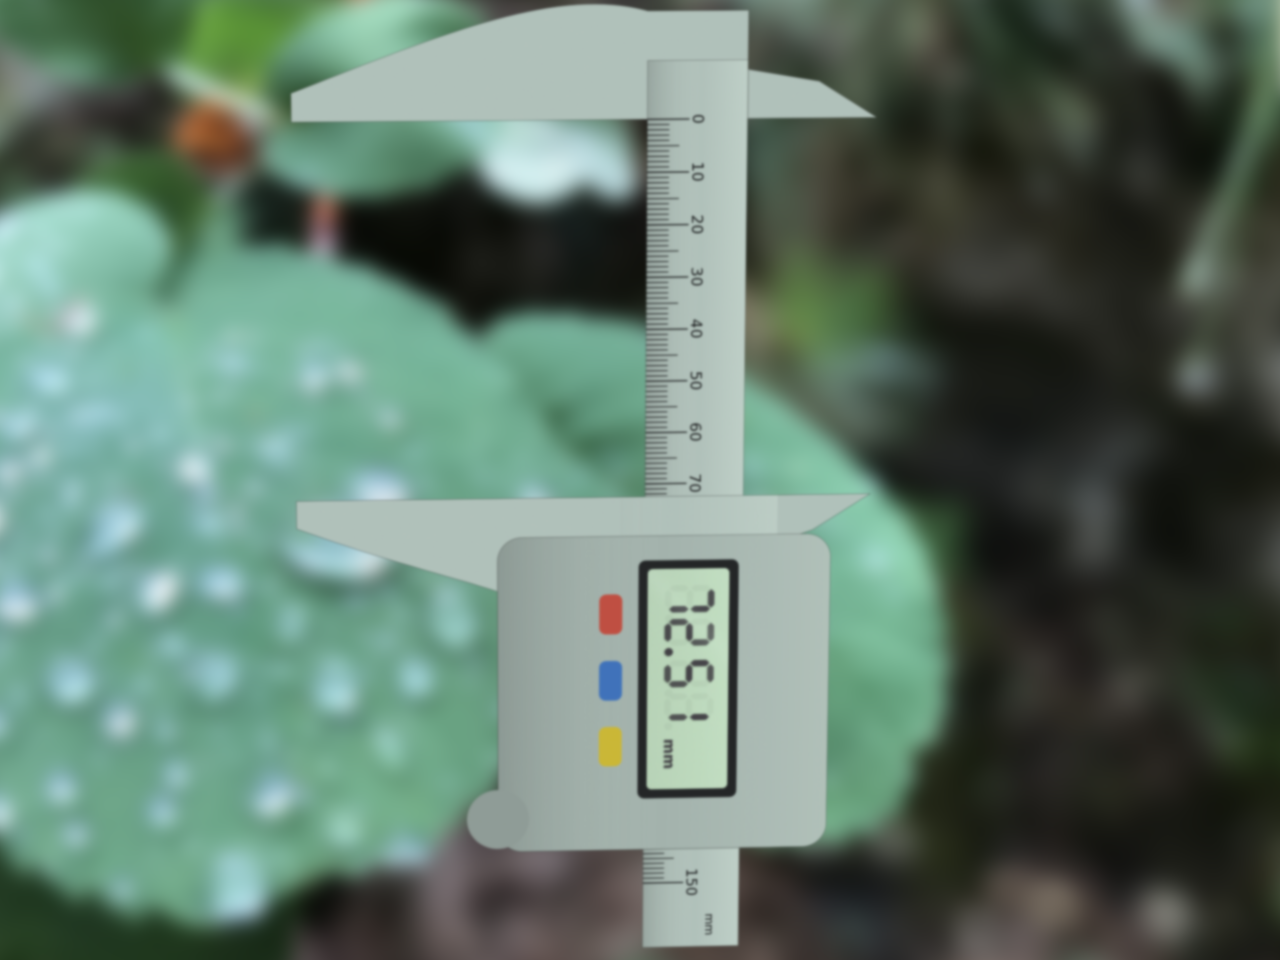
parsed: 72.51 mm
